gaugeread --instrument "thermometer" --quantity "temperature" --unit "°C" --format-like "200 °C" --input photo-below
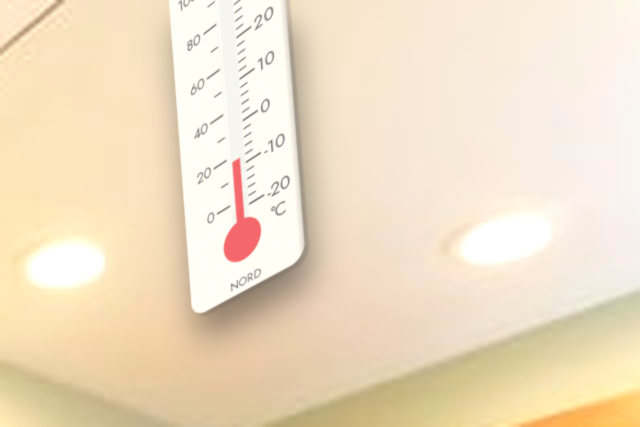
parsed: -8 °C
